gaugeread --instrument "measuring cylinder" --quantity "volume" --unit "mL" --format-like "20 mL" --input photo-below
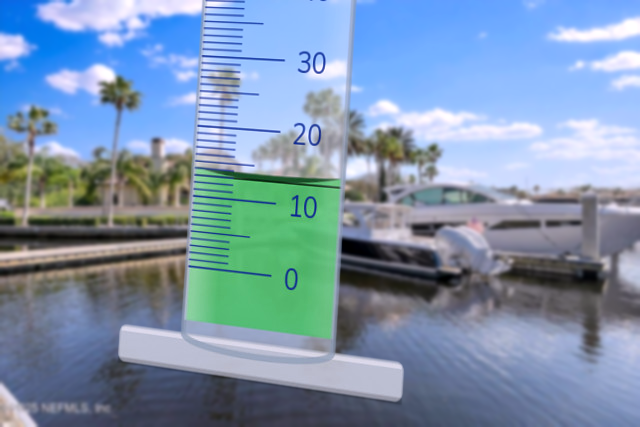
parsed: 13 mL
